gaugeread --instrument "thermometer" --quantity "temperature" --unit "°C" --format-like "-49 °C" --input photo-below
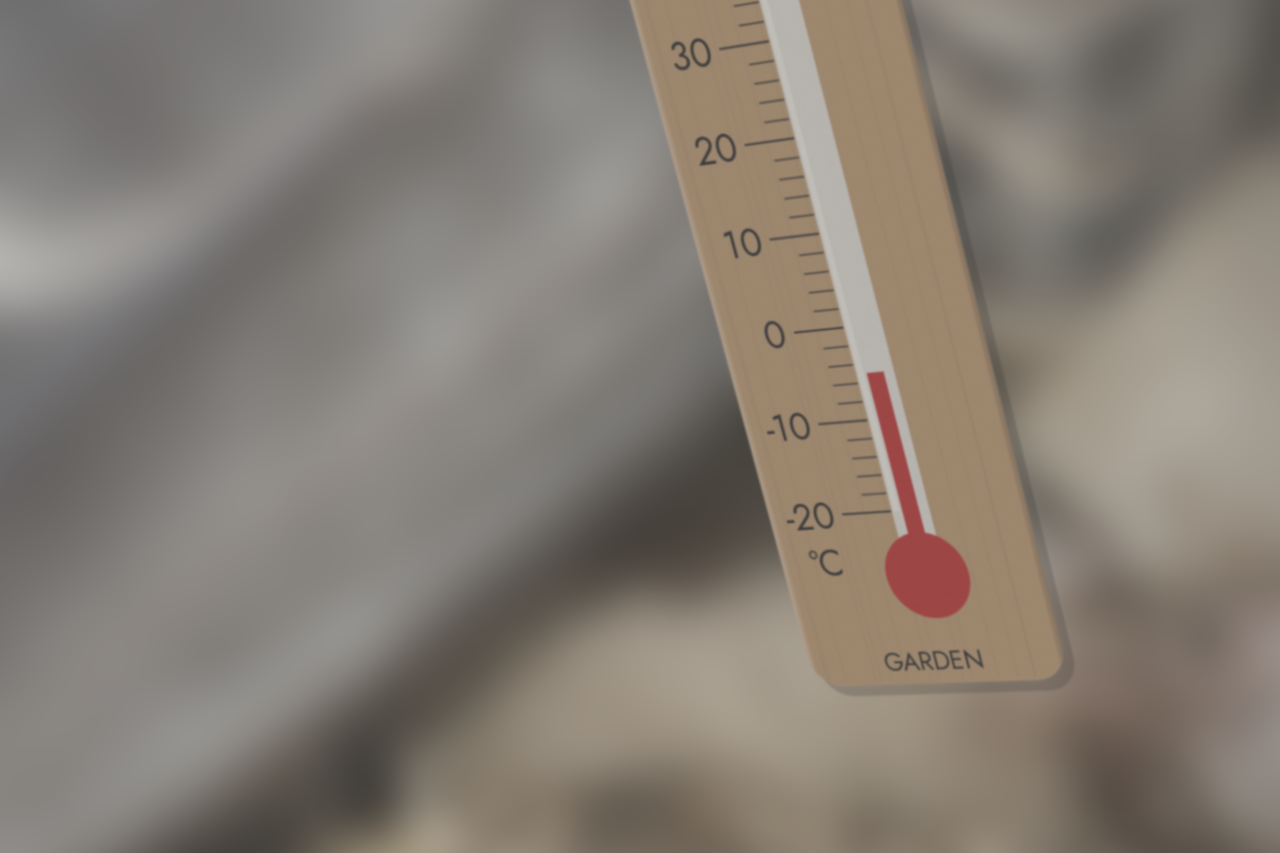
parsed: -5 °C
